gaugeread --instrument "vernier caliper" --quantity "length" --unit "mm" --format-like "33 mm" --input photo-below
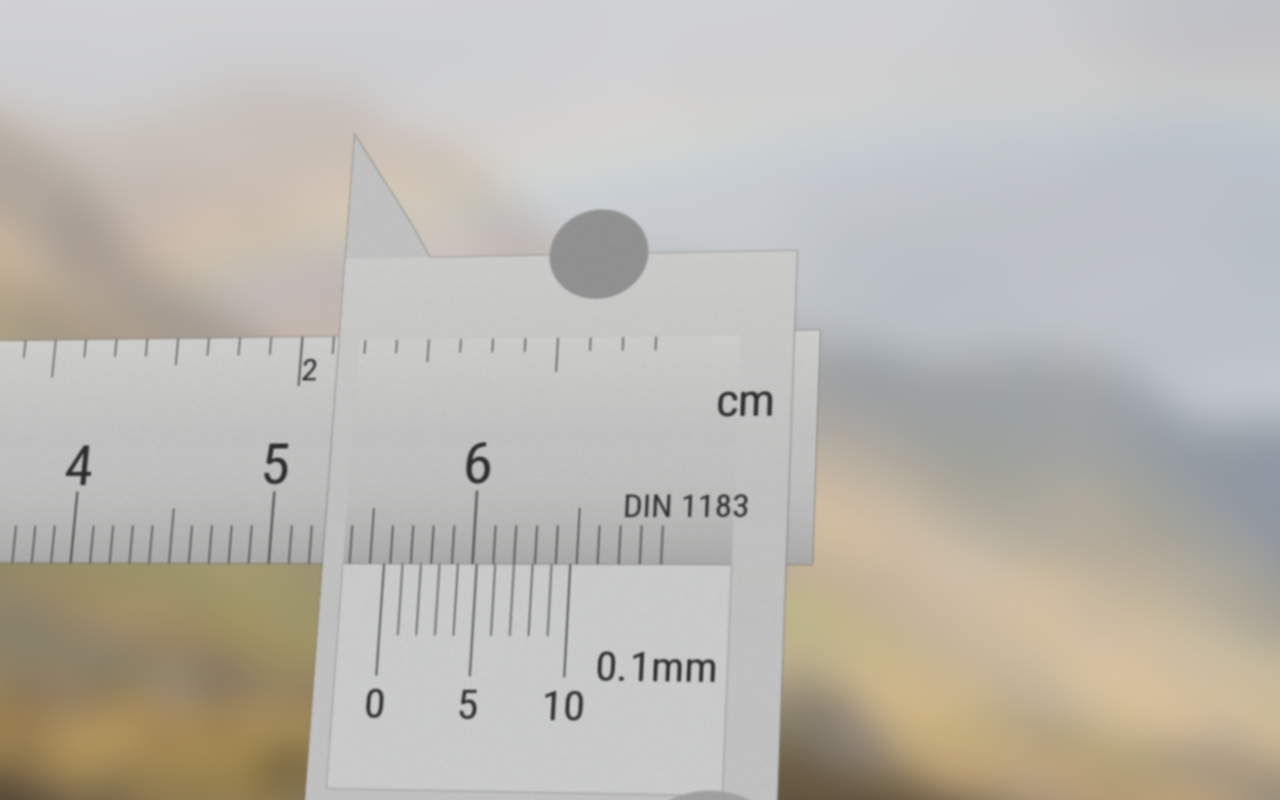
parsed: 55.7 mm
